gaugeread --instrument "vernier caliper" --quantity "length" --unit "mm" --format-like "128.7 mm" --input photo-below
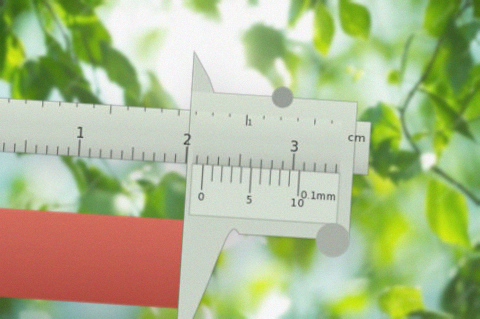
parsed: 21.6 mm
